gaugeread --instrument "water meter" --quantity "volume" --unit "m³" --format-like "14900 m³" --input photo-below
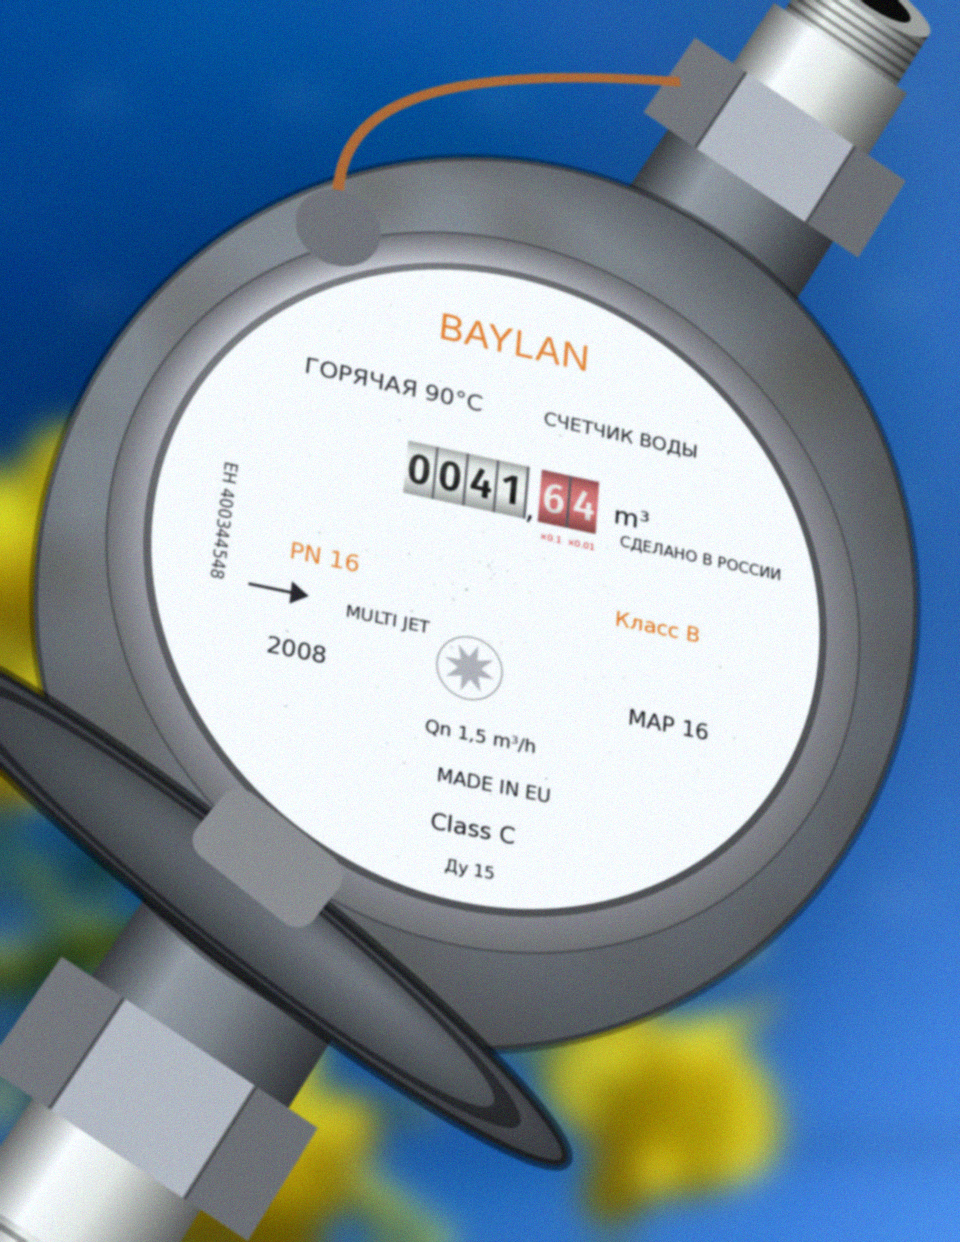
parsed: 41.64 m³
